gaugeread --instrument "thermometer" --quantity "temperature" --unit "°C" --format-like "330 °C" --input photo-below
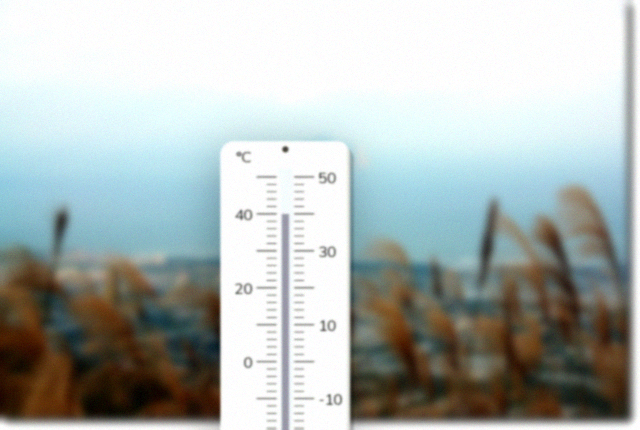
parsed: 40 °C
